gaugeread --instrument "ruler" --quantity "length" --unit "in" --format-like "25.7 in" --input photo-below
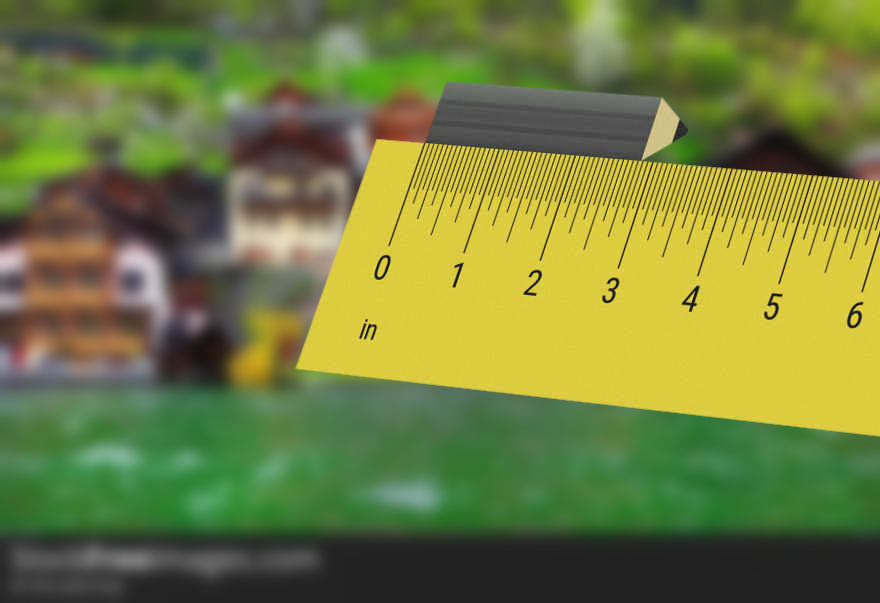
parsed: 3.3125 in
